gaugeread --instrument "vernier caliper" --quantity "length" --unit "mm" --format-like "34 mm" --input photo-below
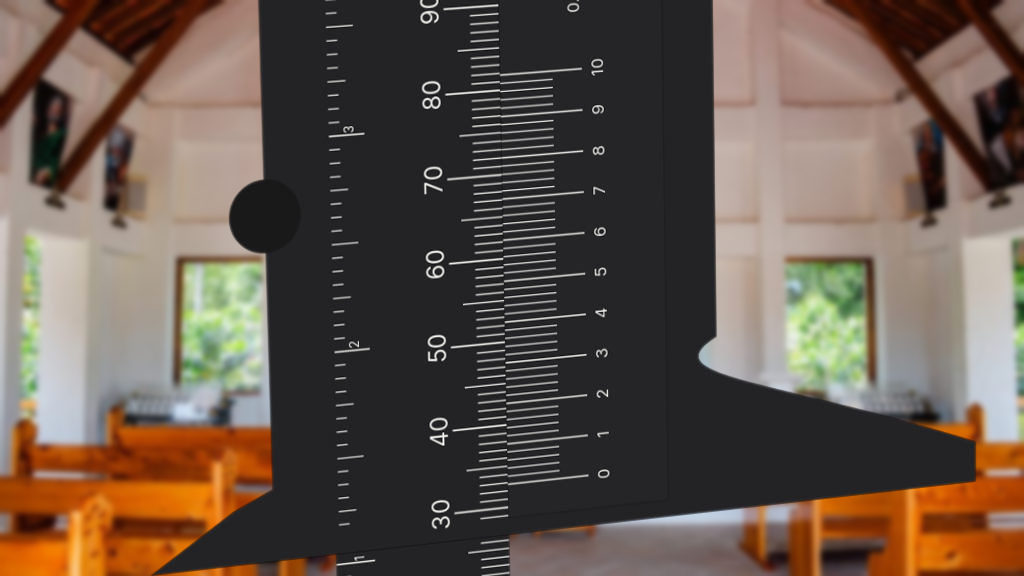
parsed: 32.8 mm
